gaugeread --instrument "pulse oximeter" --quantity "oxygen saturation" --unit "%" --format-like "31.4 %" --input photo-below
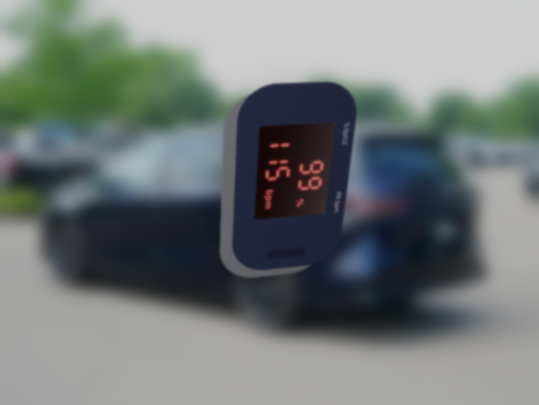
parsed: 99 %
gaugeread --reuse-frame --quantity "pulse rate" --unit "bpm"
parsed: 115 bpm
